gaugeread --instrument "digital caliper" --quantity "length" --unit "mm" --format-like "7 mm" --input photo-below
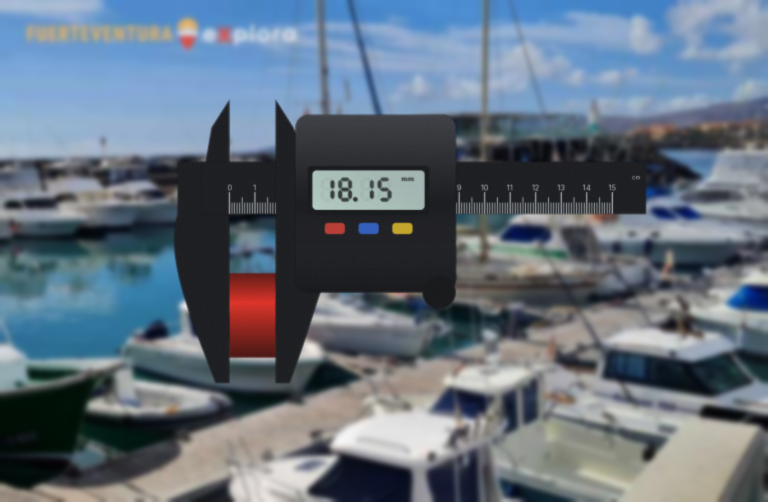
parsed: 18.15 mm
